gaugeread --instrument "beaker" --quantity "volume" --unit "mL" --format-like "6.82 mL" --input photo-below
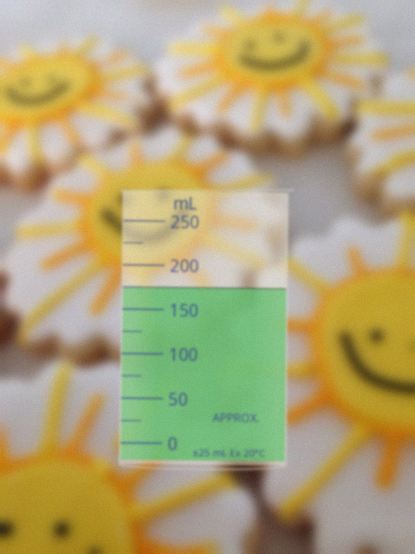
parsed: 175 mL
